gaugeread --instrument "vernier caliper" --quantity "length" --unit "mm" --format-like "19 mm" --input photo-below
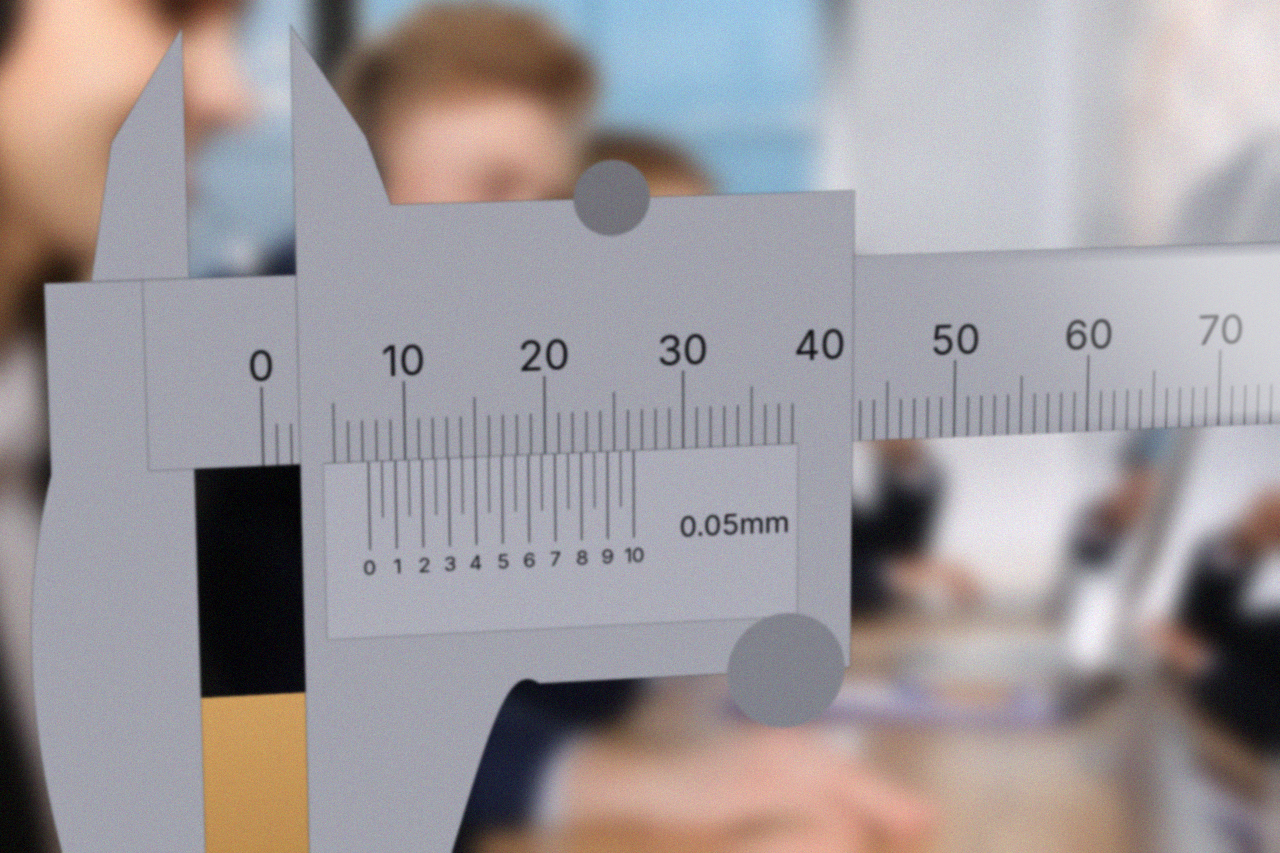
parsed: 7.4 mm
